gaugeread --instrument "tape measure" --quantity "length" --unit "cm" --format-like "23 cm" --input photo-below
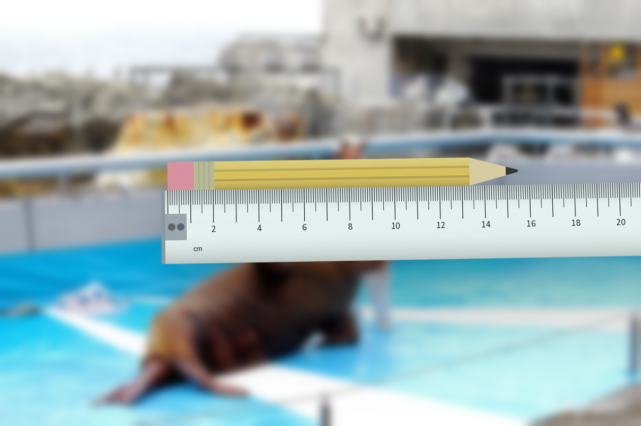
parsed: 15.5 cm
